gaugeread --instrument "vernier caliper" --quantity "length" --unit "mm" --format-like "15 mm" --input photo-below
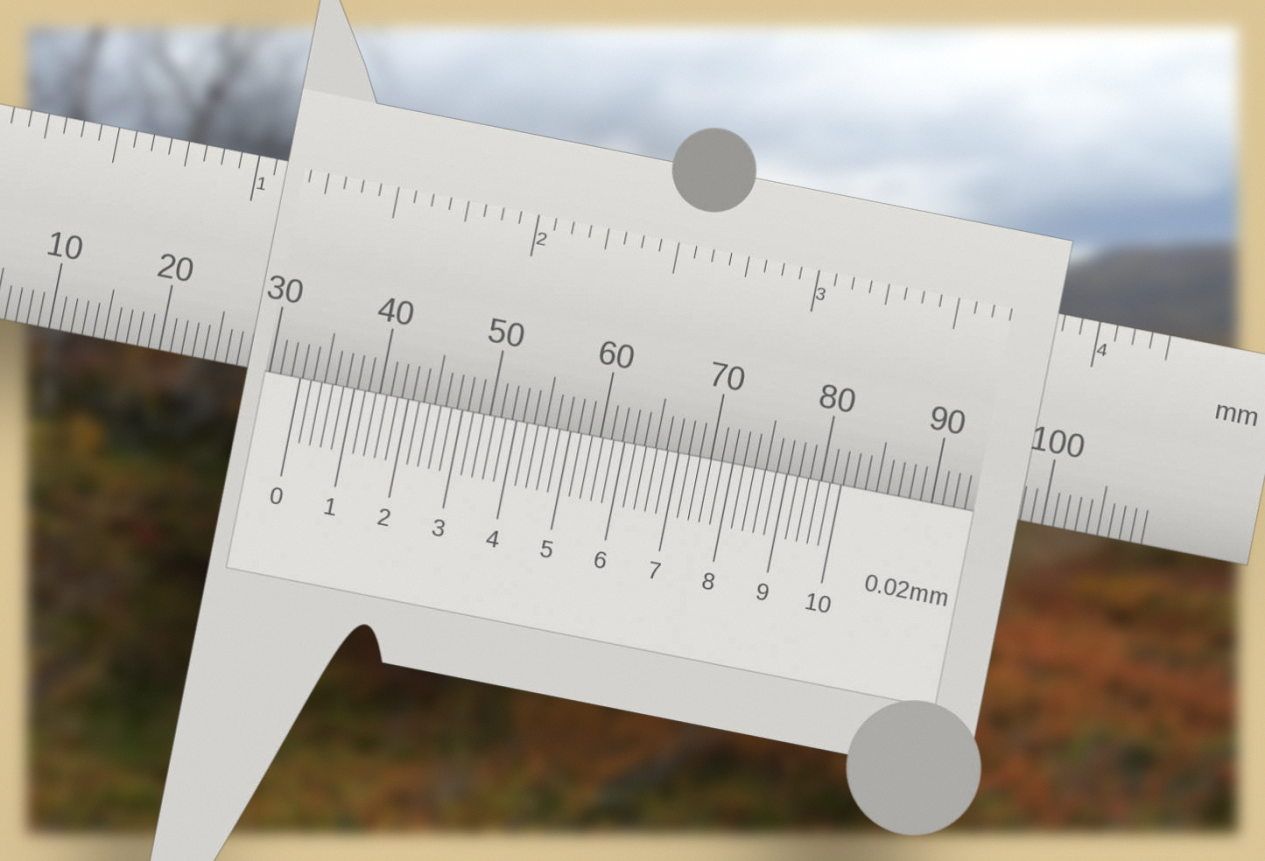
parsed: 32.8 mm
